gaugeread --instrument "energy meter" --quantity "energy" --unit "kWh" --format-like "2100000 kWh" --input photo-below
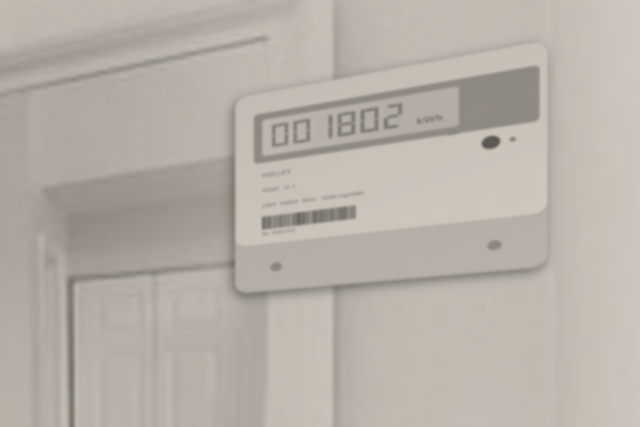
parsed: 1802 kWh
